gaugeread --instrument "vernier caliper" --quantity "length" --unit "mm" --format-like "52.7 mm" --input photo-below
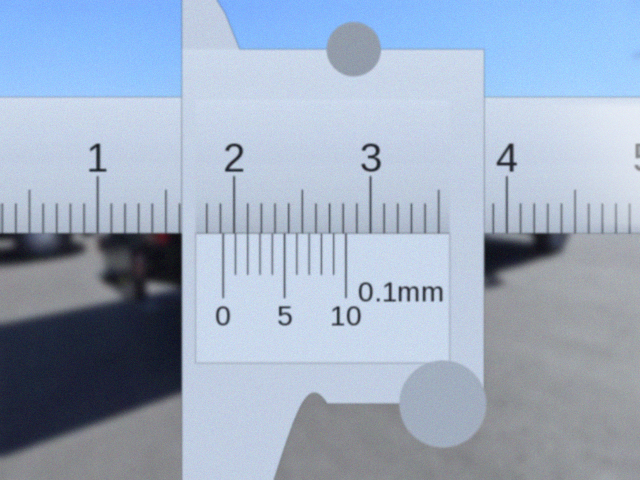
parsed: 19.2 mm
